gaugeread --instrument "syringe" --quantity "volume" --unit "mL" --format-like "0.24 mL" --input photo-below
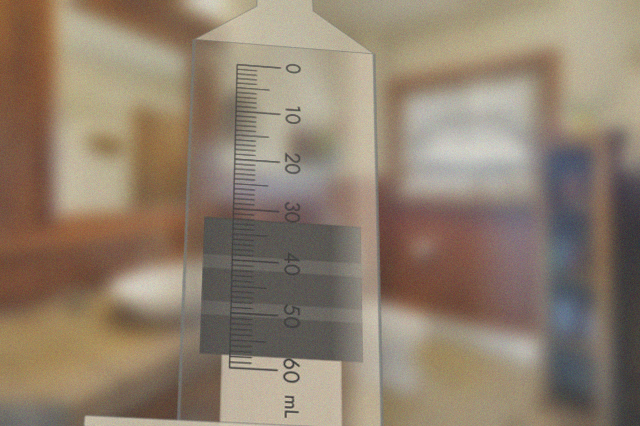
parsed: 32 mL
